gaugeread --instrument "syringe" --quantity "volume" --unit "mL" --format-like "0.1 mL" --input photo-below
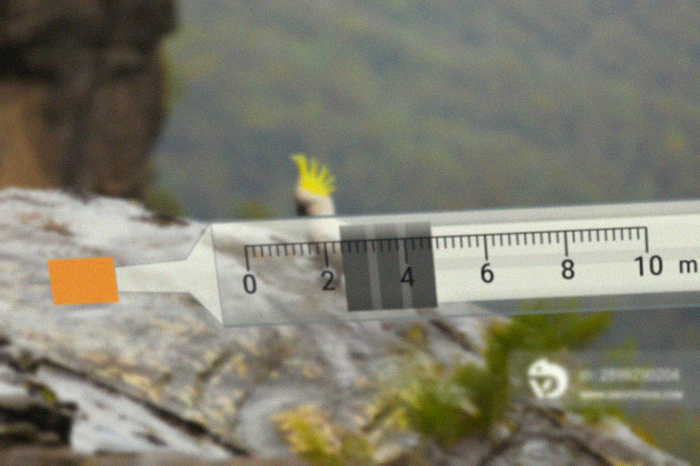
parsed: 2.4 mL
